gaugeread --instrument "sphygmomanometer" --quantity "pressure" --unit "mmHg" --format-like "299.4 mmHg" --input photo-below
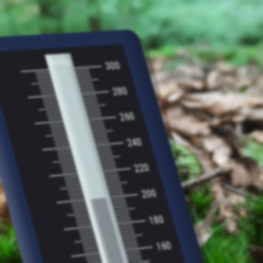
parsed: 200 mmHg
